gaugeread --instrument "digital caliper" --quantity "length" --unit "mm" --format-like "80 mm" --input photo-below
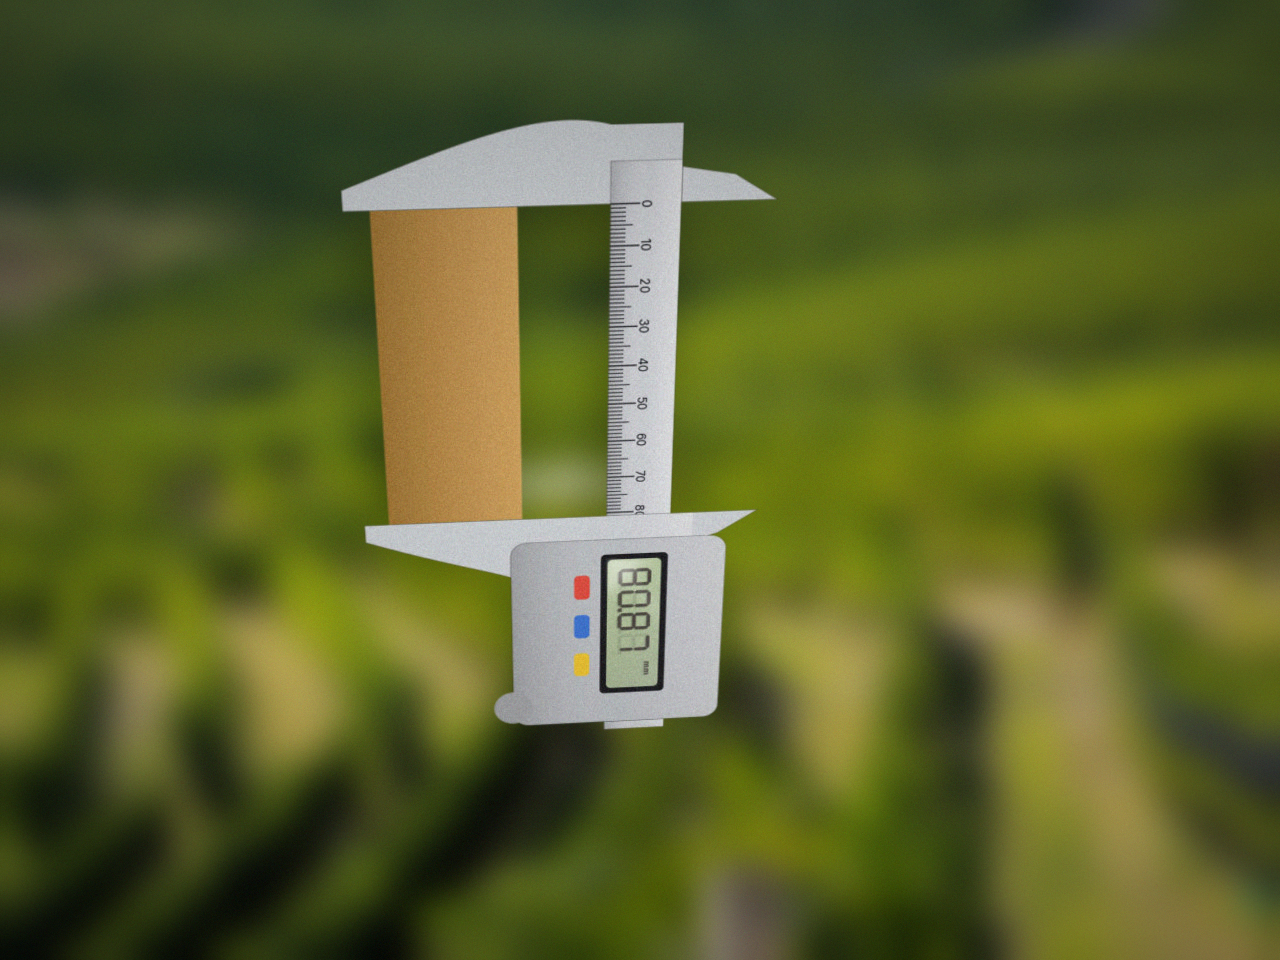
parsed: 80.87 mm
